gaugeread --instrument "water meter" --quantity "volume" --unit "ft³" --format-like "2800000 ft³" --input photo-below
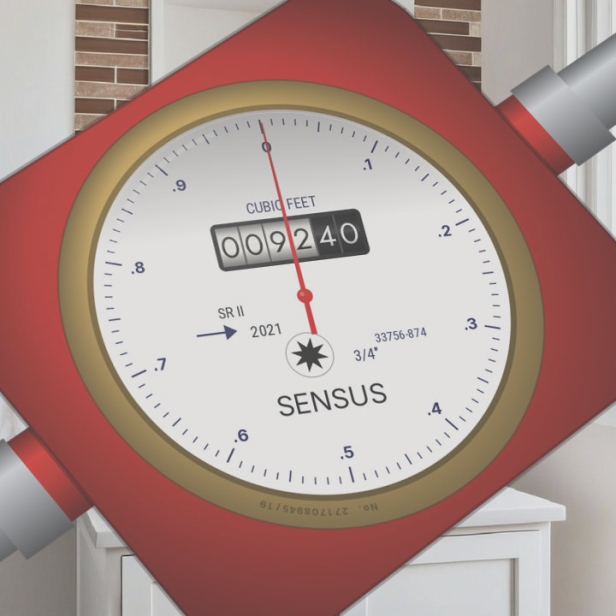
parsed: 9240.00 ft³
